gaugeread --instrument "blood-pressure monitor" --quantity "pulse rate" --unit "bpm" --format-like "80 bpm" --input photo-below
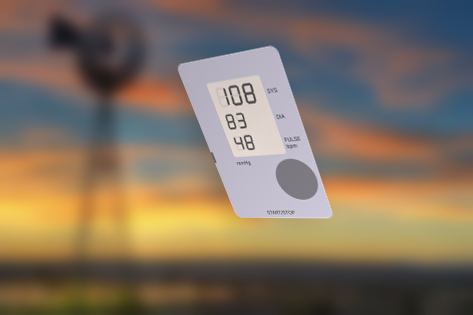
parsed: 48 bpm
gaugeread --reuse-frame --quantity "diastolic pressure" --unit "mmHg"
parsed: 83 mmHg
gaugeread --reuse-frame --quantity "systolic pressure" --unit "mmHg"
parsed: 108 mmHg
